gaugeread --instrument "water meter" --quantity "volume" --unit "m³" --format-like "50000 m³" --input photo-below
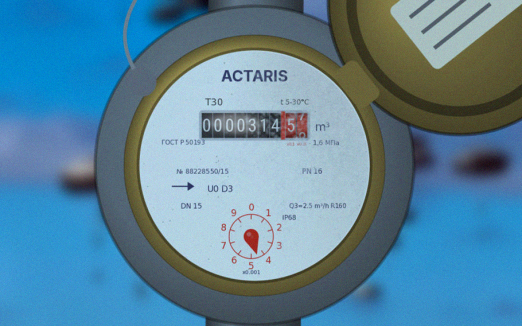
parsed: 314.574 m³
